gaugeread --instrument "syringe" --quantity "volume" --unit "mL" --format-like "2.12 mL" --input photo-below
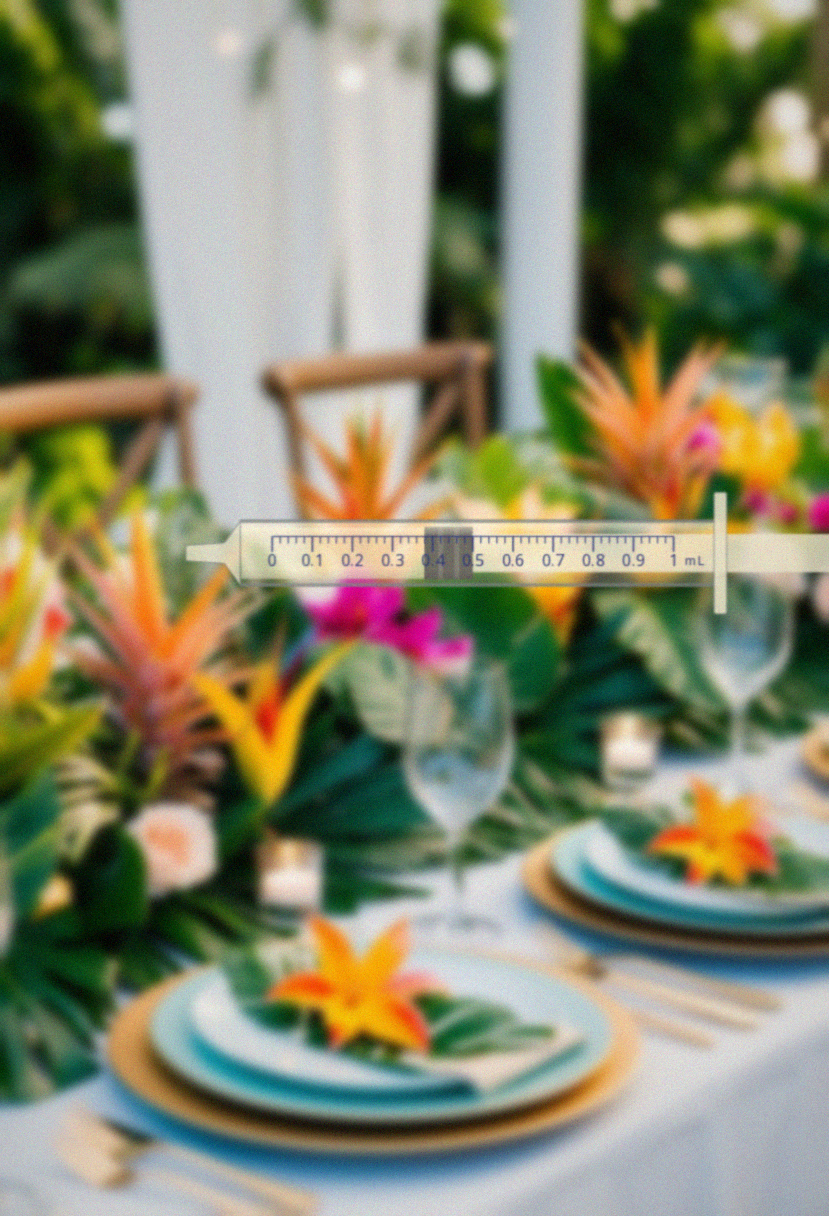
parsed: 0.38 mL
